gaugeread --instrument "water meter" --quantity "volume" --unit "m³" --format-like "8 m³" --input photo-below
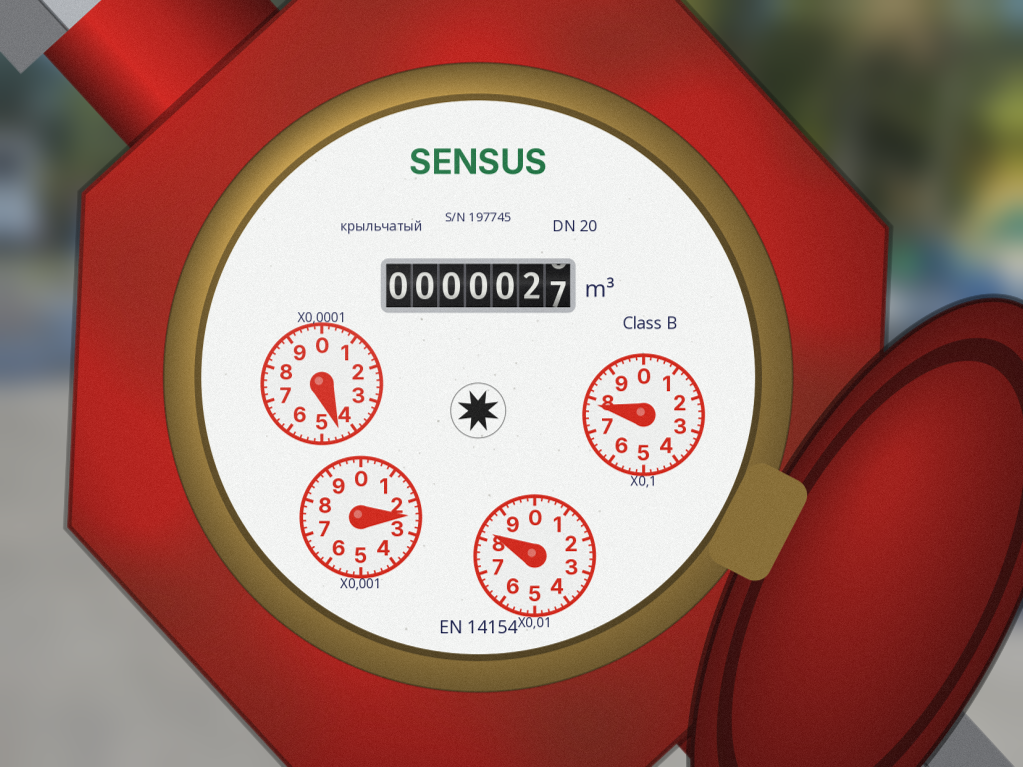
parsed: 26.7824 m³
